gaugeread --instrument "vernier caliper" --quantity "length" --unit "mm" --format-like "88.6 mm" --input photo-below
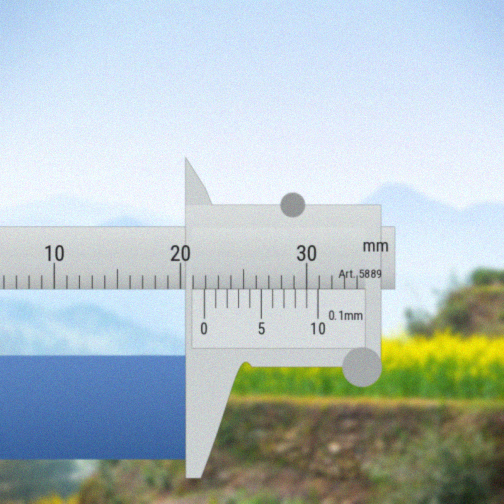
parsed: 21.9 mm
